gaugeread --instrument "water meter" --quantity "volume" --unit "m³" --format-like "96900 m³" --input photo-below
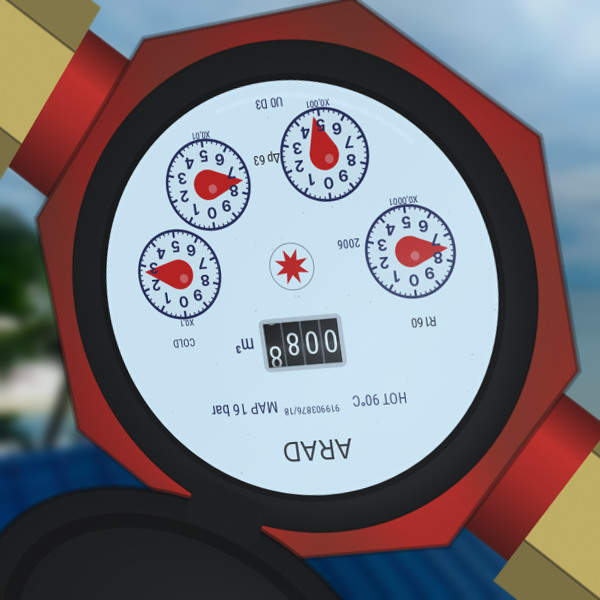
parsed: 88.2747 m³
